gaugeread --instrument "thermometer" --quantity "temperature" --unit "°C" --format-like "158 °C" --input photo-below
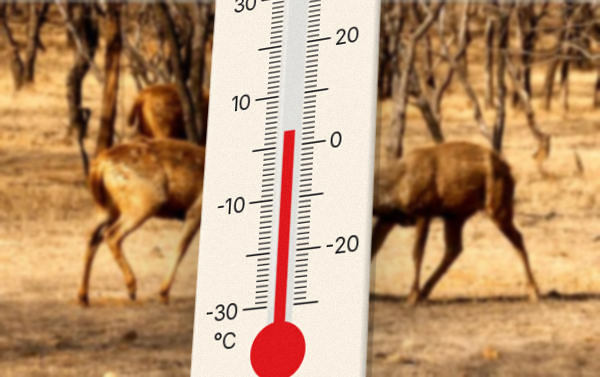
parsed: 3 °C
